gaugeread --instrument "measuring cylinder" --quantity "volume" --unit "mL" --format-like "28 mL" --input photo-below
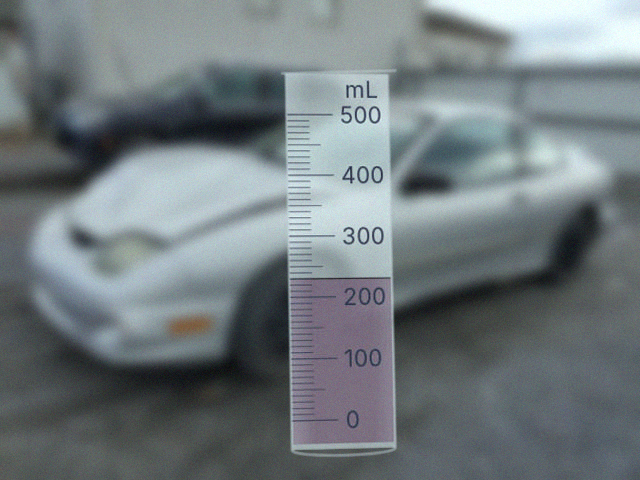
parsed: 230 mL
